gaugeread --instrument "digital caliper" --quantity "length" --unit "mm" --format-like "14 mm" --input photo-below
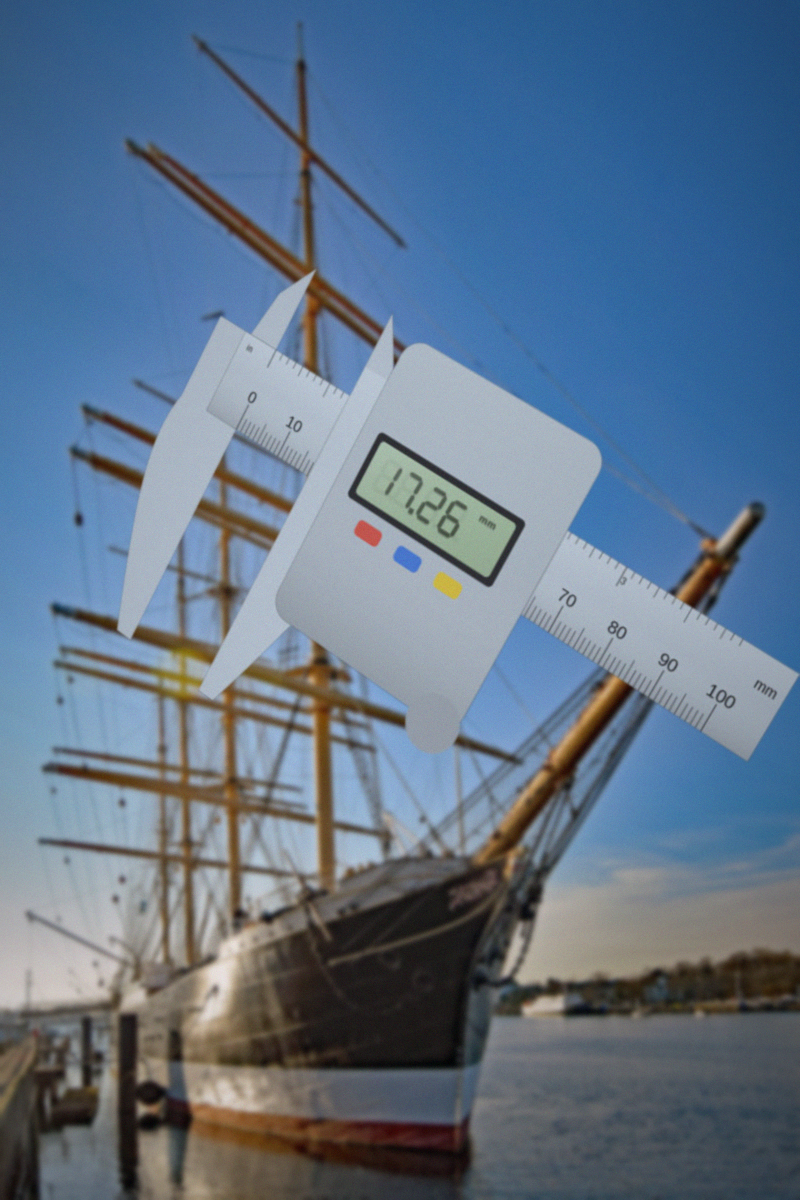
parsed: 17.26 mm
